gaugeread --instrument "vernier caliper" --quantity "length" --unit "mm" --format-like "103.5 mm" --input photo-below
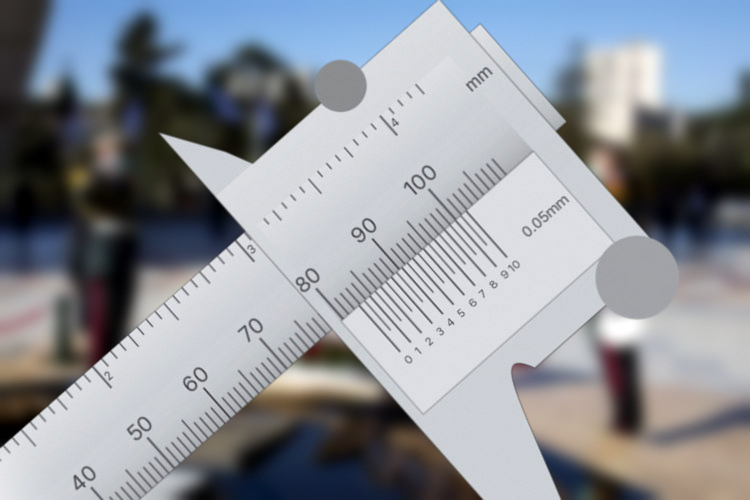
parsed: 82.8 mm
